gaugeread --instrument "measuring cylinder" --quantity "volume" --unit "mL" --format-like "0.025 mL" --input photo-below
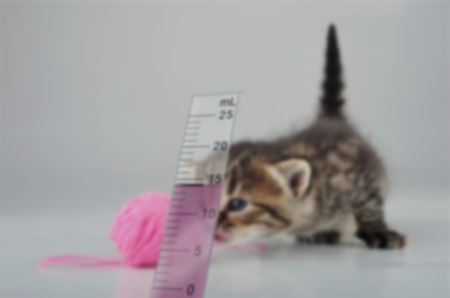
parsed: 14 mL
